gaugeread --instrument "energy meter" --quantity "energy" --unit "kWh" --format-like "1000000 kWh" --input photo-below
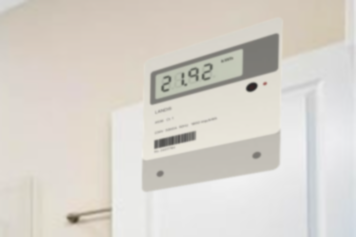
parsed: 21.92 kWh
